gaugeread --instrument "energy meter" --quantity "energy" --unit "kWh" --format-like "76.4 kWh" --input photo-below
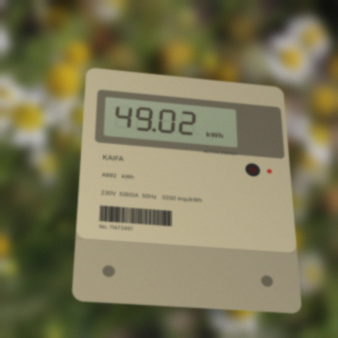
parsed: 49.02 kWh
